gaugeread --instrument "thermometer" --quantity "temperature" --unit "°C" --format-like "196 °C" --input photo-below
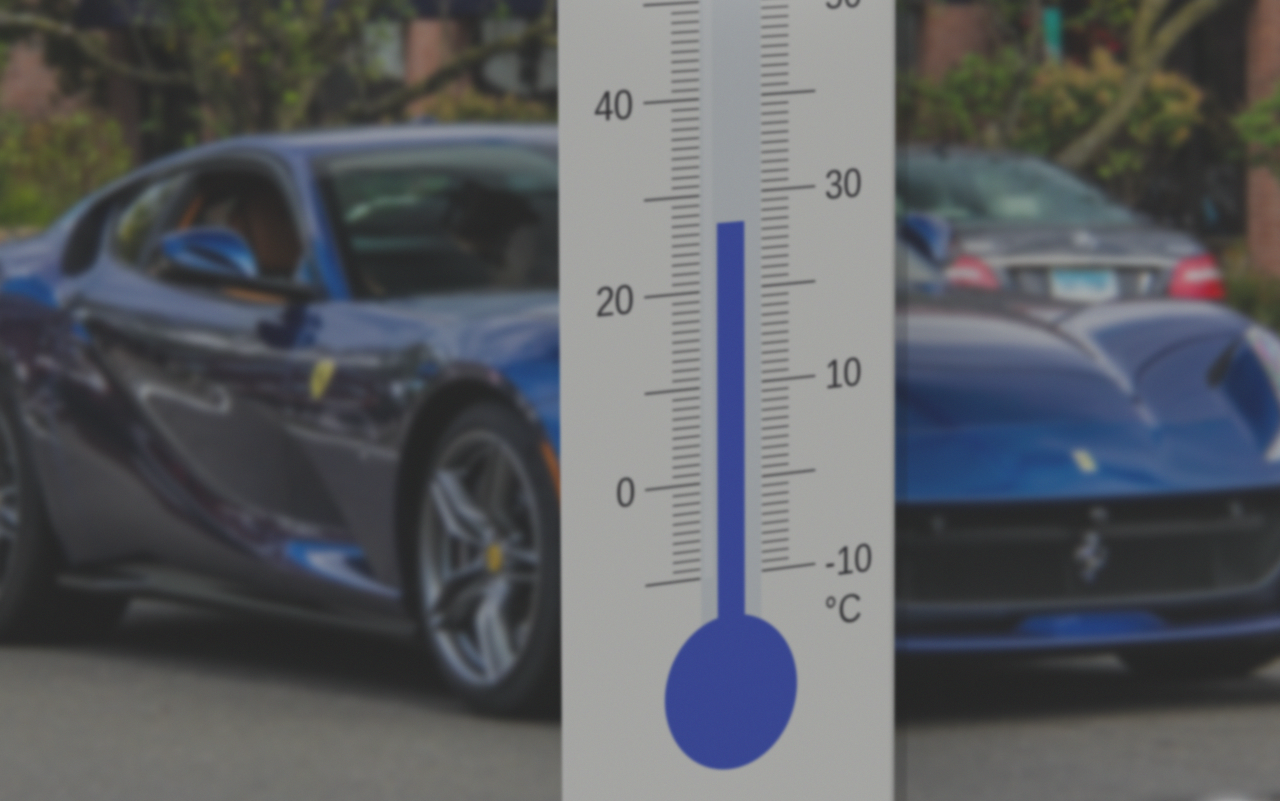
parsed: 27 °C
